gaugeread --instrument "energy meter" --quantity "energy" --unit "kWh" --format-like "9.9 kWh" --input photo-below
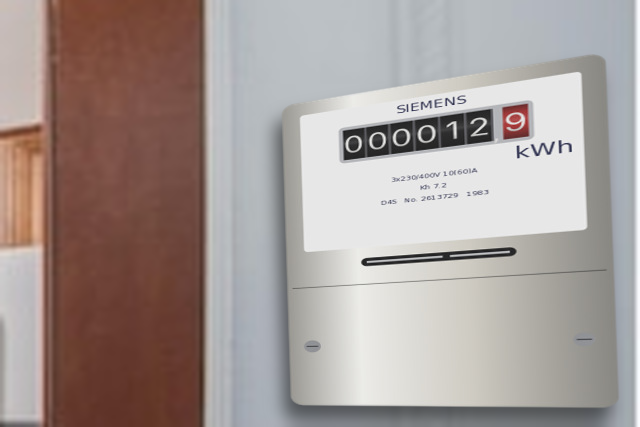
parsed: 12.9 kWh
